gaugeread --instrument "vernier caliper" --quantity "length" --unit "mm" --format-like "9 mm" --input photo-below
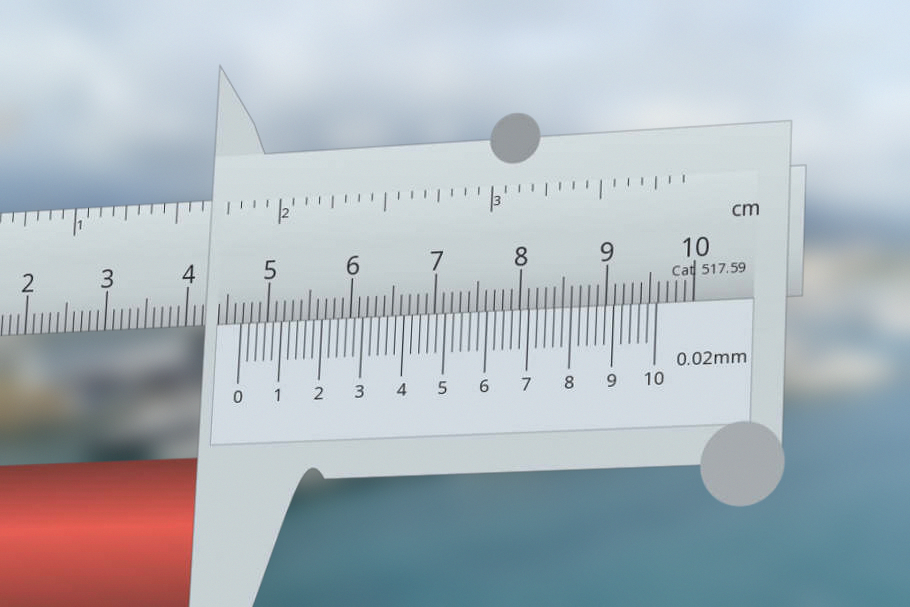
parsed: 46.8 mm
